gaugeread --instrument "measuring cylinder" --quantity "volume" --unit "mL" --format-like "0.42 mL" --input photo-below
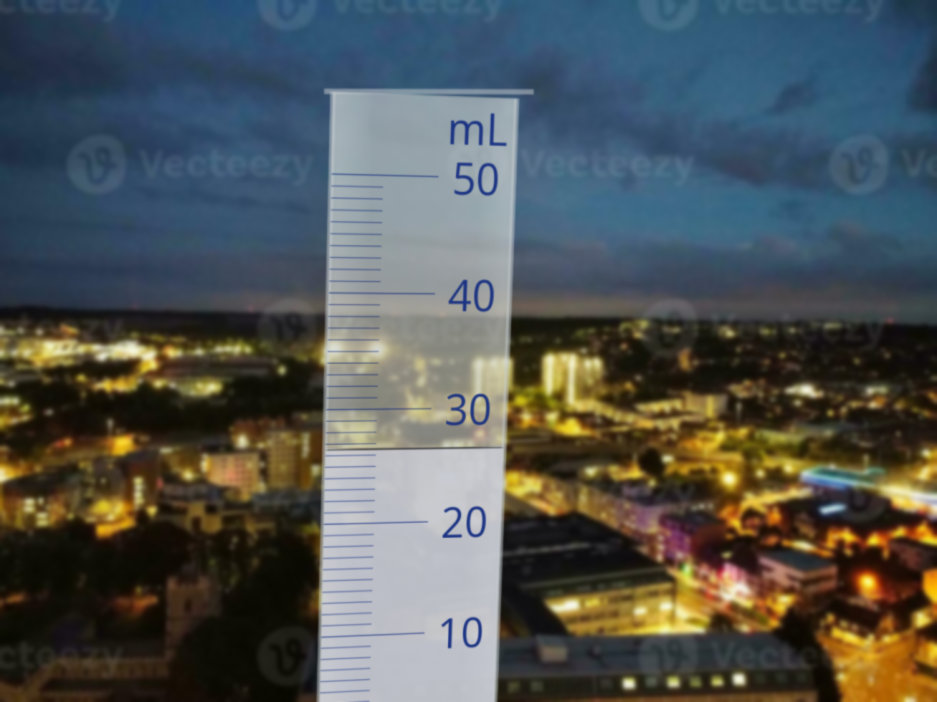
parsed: 26.5 mL
